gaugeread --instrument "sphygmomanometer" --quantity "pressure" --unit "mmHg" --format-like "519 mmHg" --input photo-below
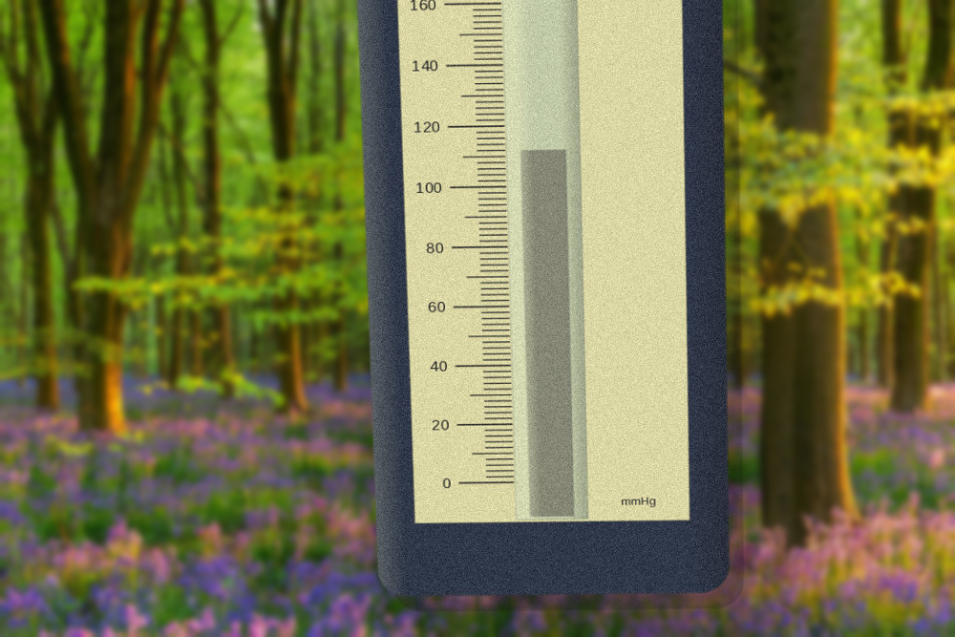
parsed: 112 mmHg
